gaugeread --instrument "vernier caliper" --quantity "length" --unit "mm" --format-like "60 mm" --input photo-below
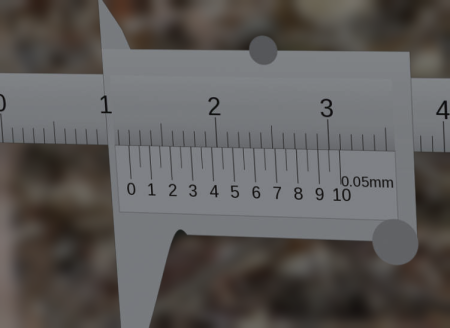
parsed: 11.9 mm
